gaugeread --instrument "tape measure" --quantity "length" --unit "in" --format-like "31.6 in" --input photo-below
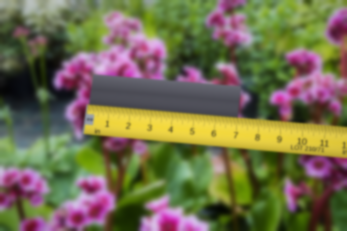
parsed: 7 in
